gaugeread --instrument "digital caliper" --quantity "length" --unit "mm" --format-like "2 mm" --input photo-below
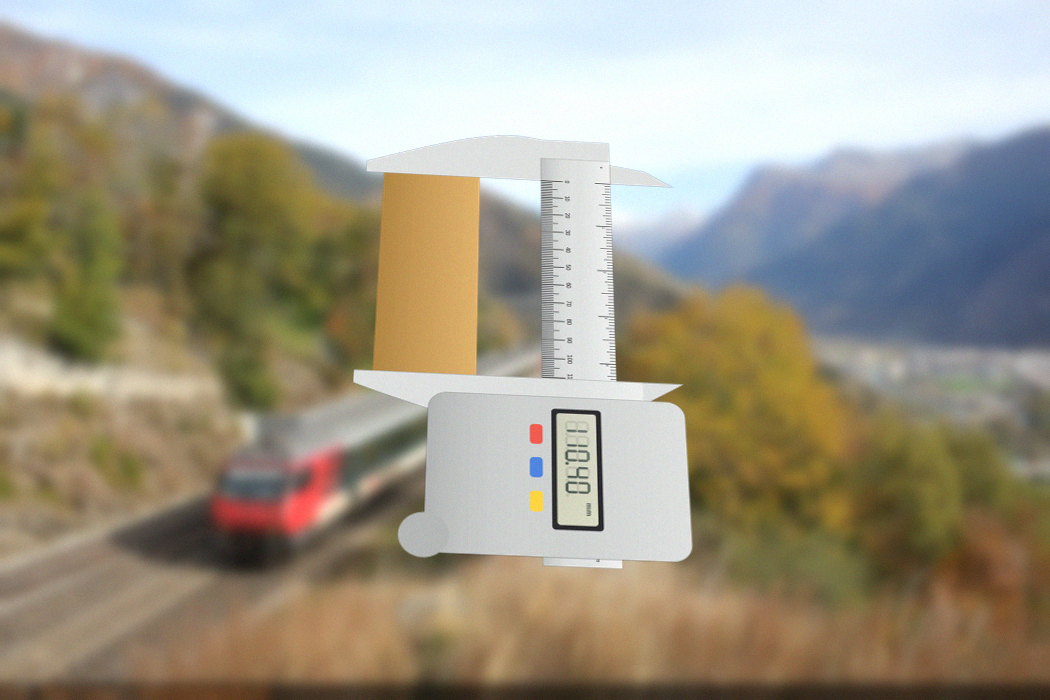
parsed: 110.40 mm
